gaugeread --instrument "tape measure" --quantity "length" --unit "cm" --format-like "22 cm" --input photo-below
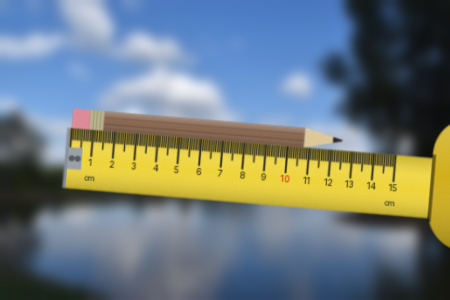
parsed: 12.5 cm
